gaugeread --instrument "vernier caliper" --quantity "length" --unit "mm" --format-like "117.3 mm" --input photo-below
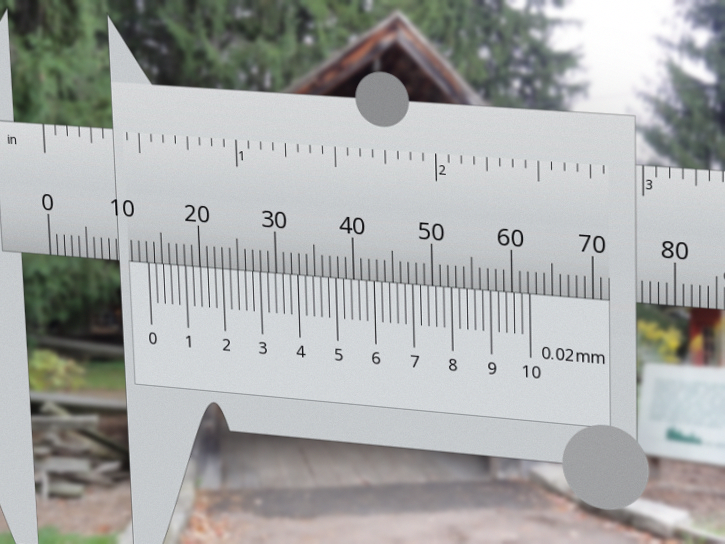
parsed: 13.2 mm
